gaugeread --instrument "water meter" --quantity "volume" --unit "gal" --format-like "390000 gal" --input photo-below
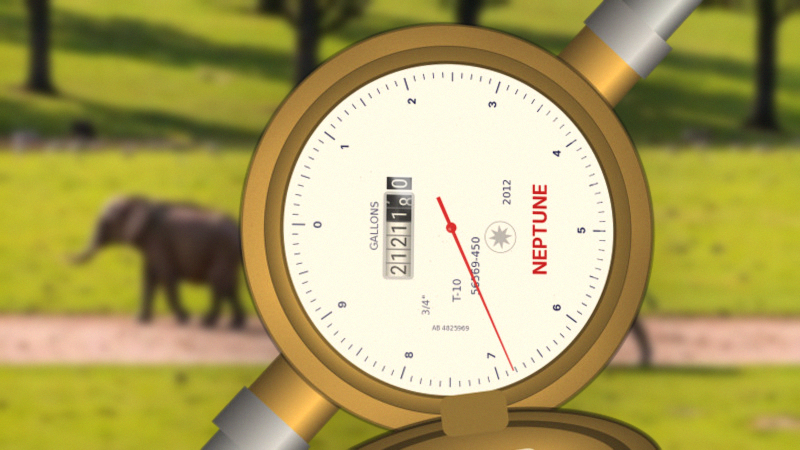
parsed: 2121176.8 gal
